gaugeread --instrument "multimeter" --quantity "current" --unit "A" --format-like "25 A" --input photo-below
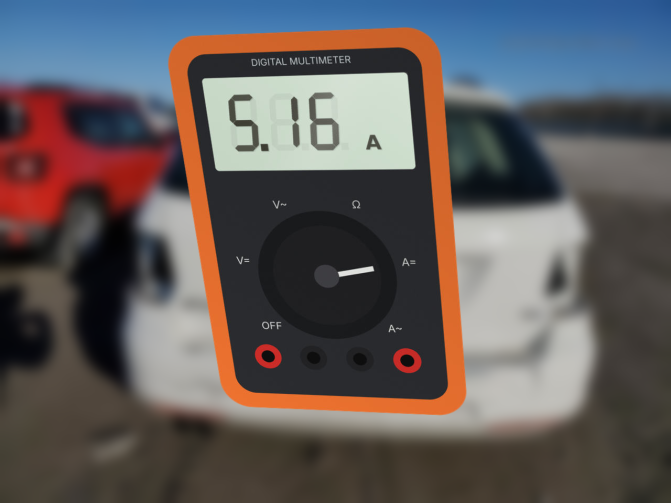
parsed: 5.16 A
